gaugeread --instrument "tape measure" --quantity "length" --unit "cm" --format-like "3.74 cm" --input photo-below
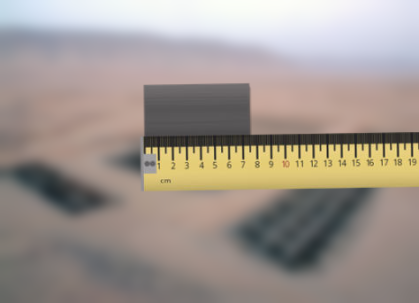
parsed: 7.5 cm
